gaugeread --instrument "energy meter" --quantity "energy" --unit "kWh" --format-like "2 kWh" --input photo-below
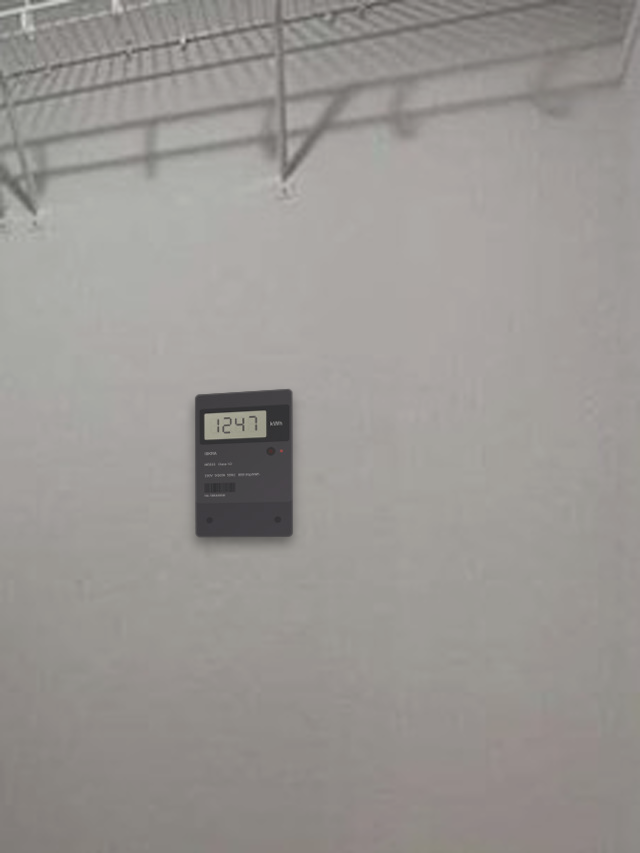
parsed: 1247 kWh
